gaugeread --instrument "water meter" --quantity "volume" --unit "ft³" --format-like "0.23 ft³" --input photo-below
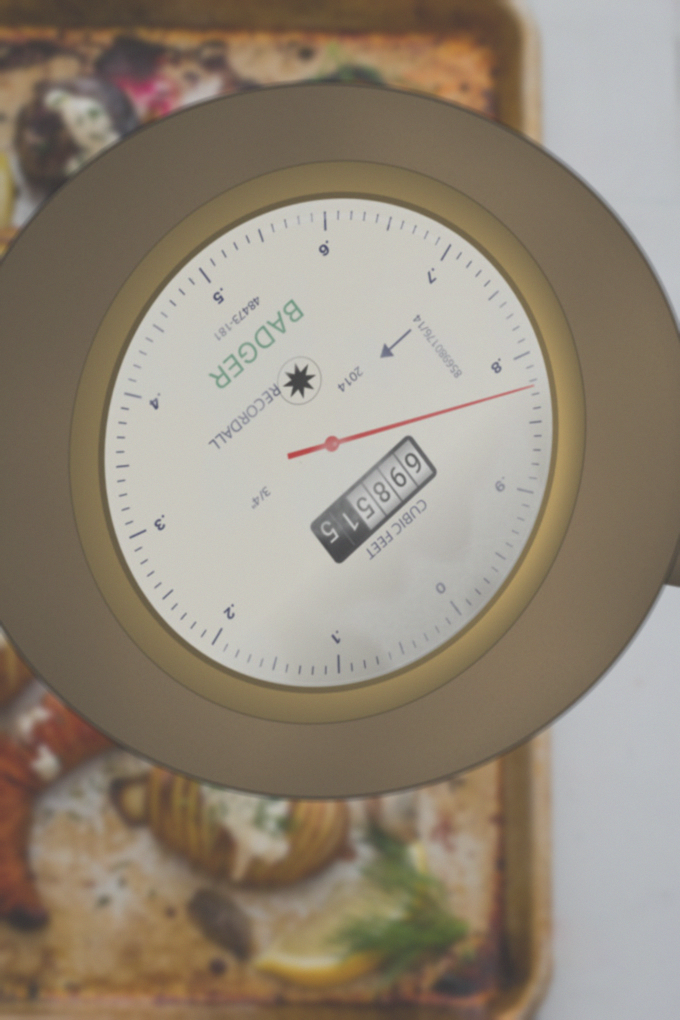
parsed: 698514.82 ft³
